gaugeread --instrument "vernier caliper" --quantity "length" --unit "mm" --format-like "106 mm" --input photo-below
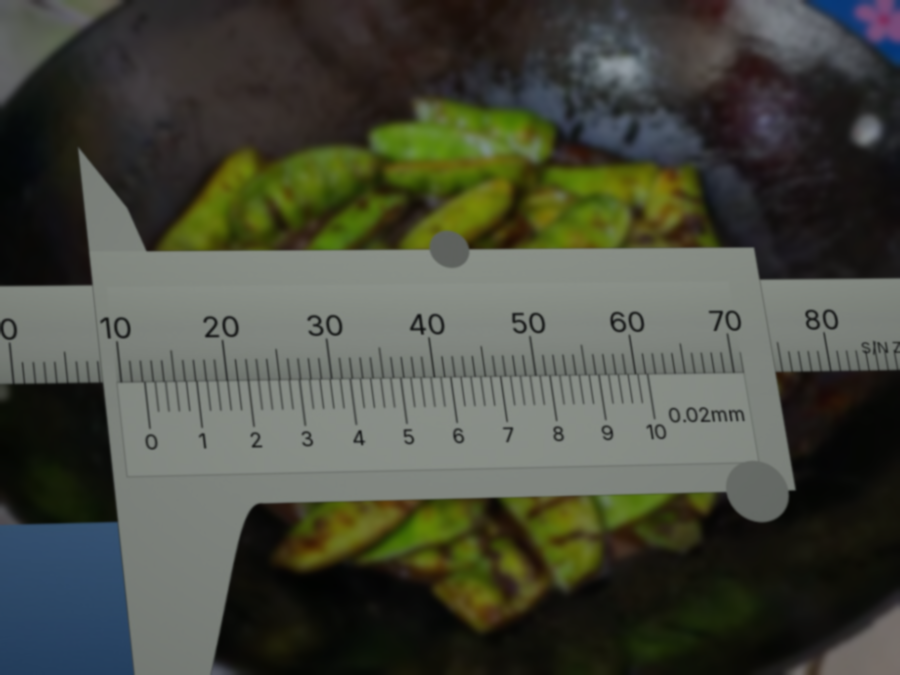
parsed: 12.2 mm
